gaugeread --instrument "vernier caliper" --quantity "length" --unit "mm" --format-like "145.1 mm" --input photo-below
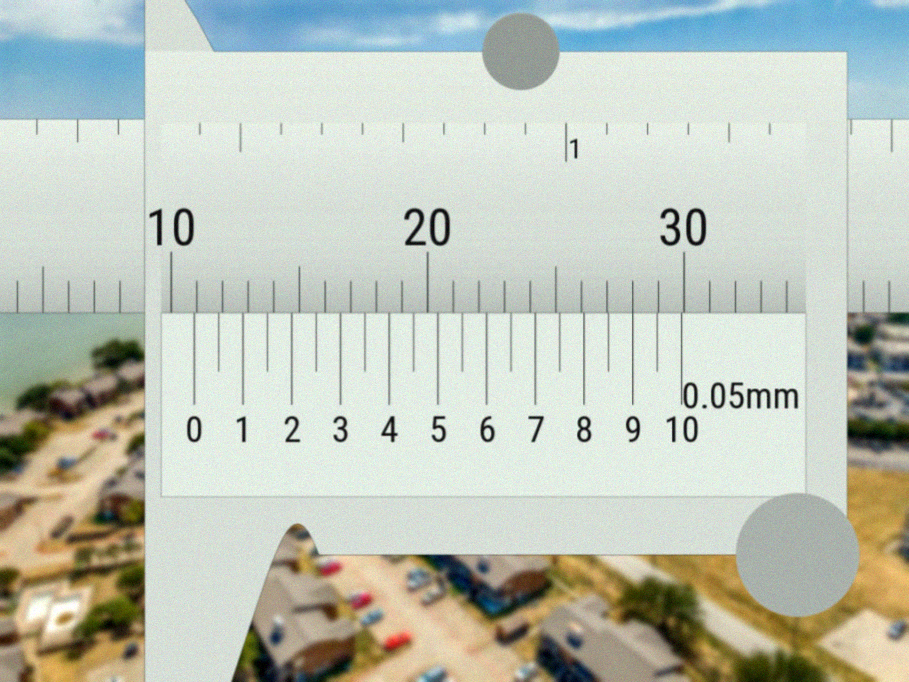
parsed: 10.90 mm
